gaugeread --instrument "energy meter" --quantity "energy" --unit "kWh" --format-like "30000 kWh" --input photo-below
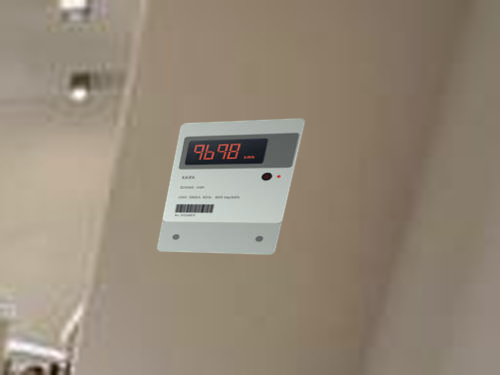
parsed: 9698 kWh
